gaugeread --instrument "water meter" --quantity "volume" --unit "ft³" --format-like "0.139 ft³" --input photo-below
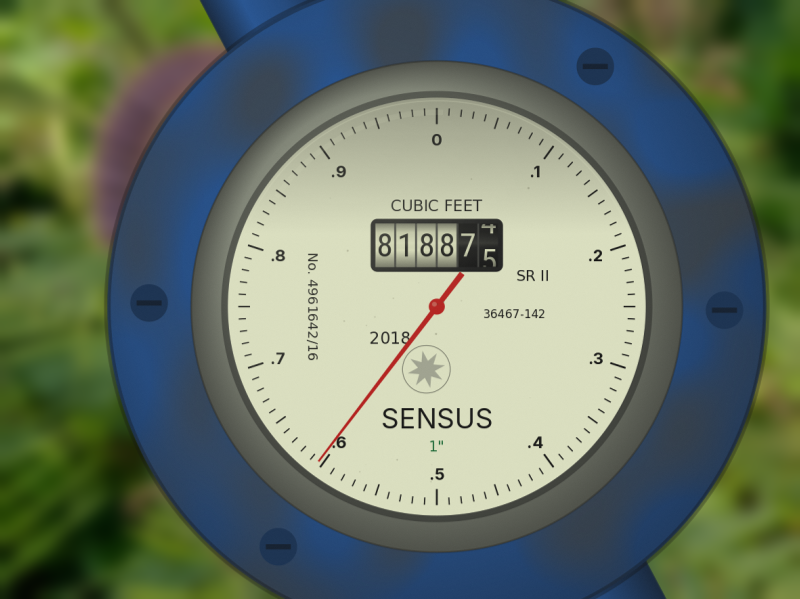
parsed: 818874.60 ft³
